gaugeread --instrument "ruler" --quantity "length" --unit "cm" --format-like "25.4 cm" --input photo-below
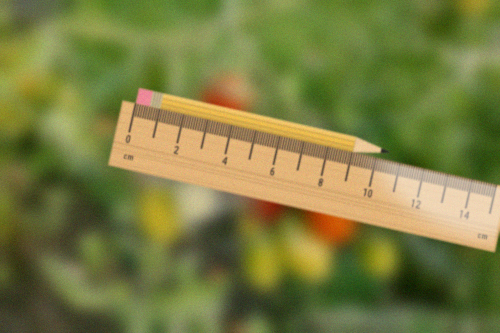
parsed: 10.5 cm
